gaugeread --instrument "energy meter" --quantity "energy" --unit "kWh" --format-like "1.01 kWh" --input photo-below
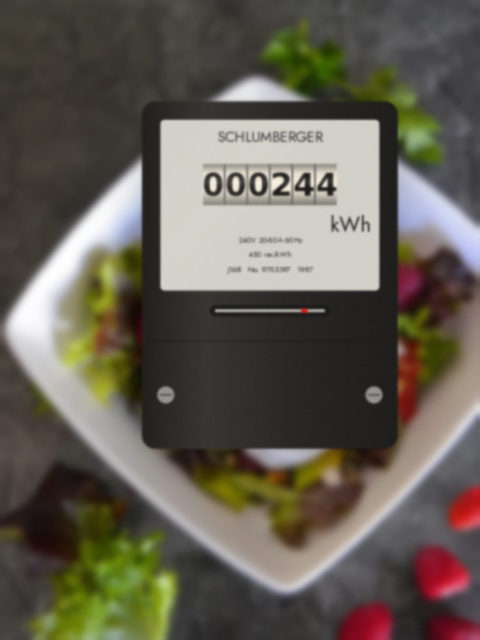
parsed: 244 kWh
